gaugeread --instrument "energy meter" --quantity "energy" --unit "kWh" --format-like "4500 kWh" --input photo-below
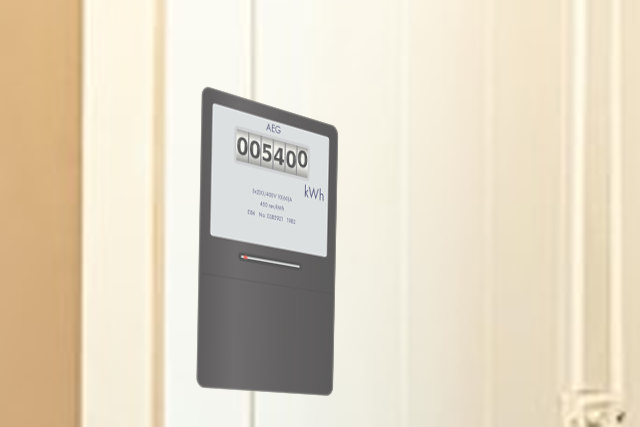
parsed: 5400 kWh
